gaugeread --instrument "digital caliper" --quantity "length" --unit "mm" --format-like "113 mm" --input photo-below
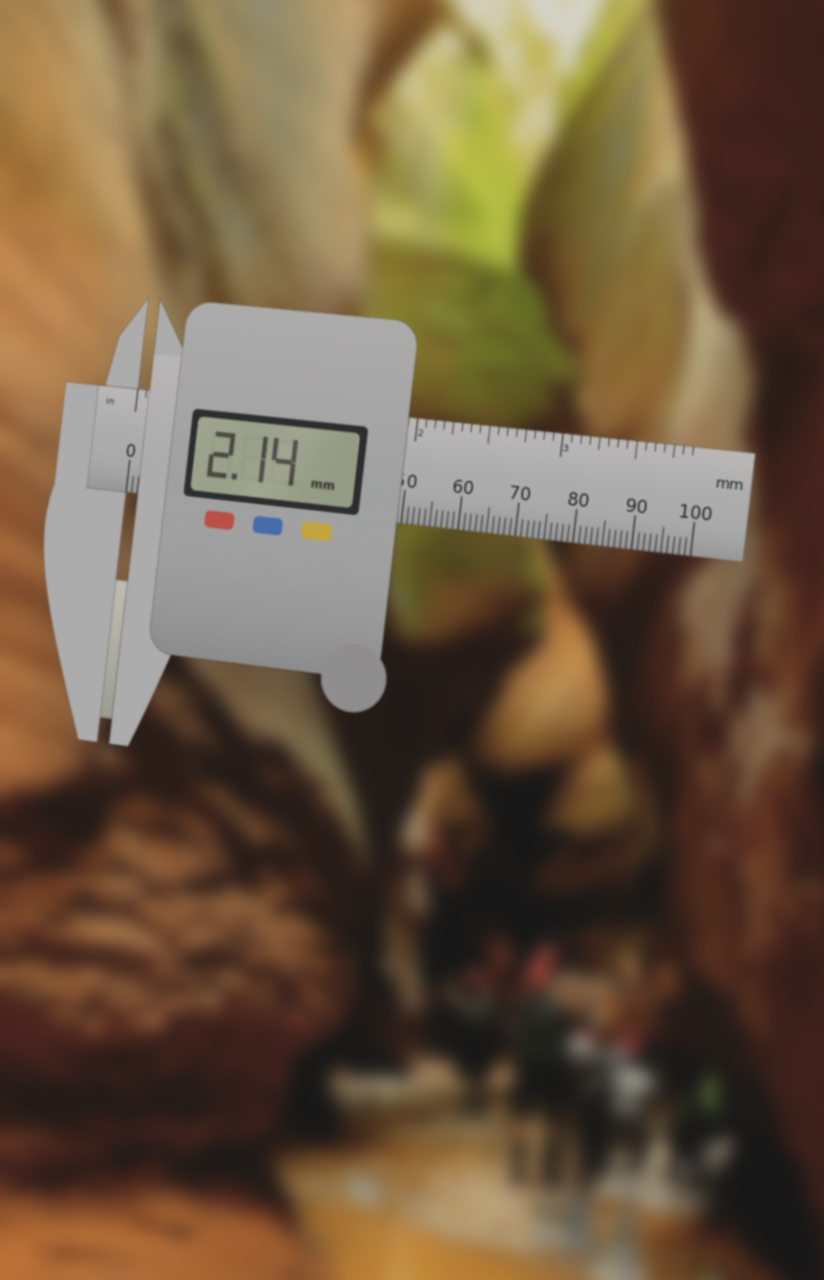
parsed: 2.14 mm
